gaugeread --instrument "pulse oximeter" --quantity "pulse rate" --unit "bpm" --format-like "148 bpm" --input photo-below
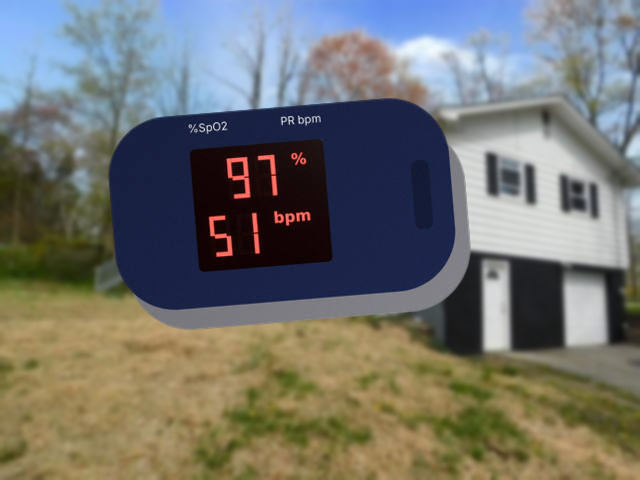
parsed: 51 bpm
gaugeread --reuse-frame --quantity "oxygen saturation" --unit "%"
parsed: 97 %
